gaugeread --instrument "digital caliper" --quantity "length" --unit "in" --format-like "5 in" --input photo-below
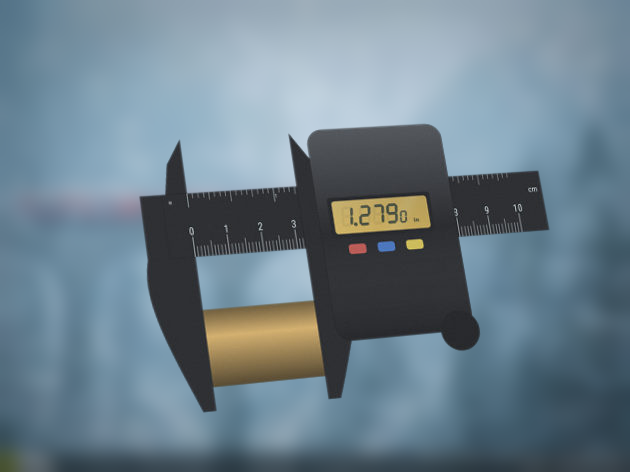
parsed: 1.2790 in
